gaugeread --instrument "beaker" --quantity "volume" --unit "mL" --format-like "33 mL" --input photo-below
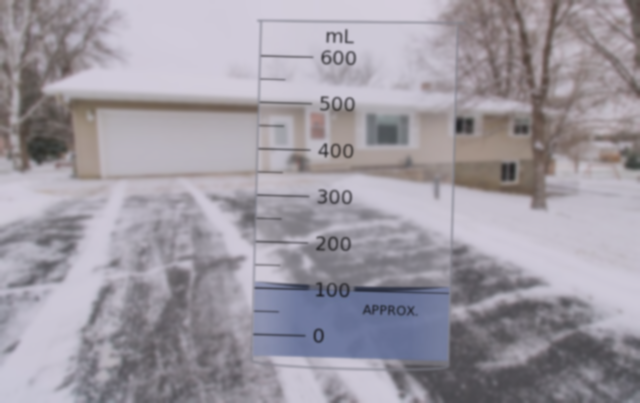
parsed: 100 mL
